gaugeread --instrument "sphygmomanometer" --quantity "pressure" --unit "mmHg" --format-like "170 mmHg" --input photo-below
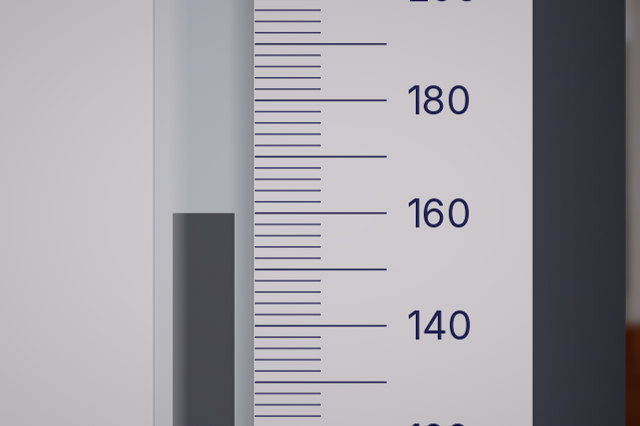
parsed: 160 mmHg
